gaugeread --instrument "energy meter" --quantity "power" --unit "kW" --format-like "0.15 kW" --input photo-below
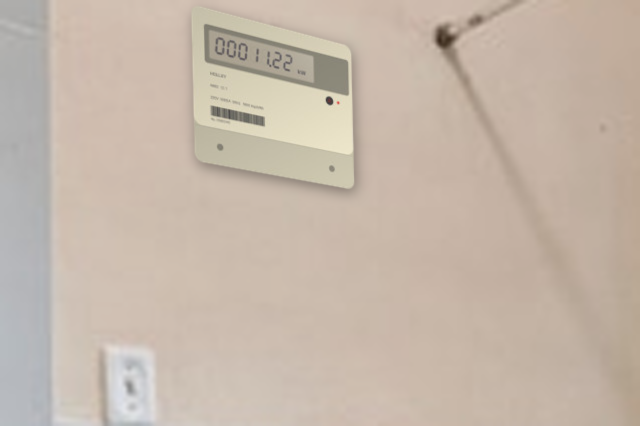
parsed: 11.22 kW
